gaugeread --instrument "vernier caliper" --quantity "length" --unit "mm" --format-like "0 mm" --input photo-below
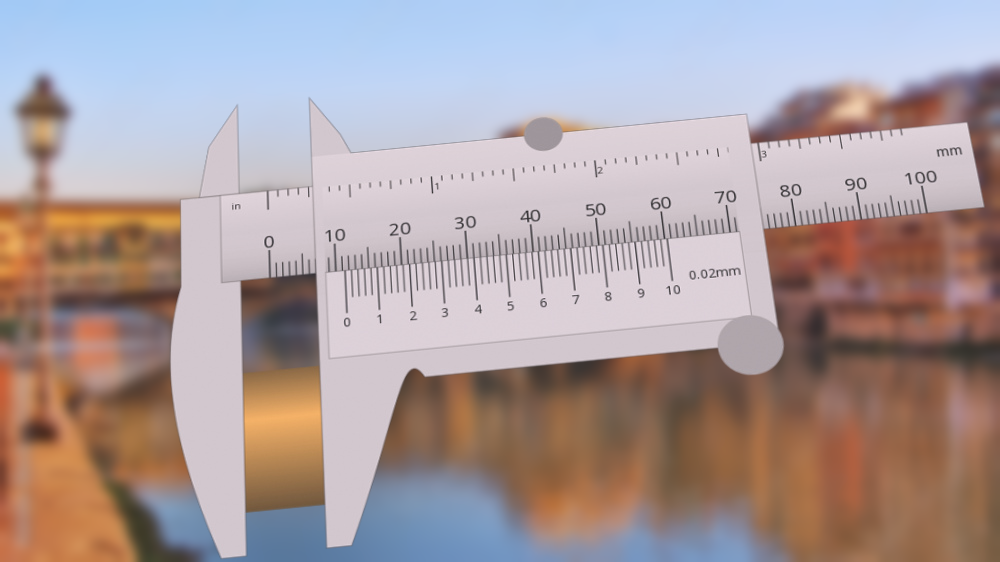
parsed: 11.4 mm
